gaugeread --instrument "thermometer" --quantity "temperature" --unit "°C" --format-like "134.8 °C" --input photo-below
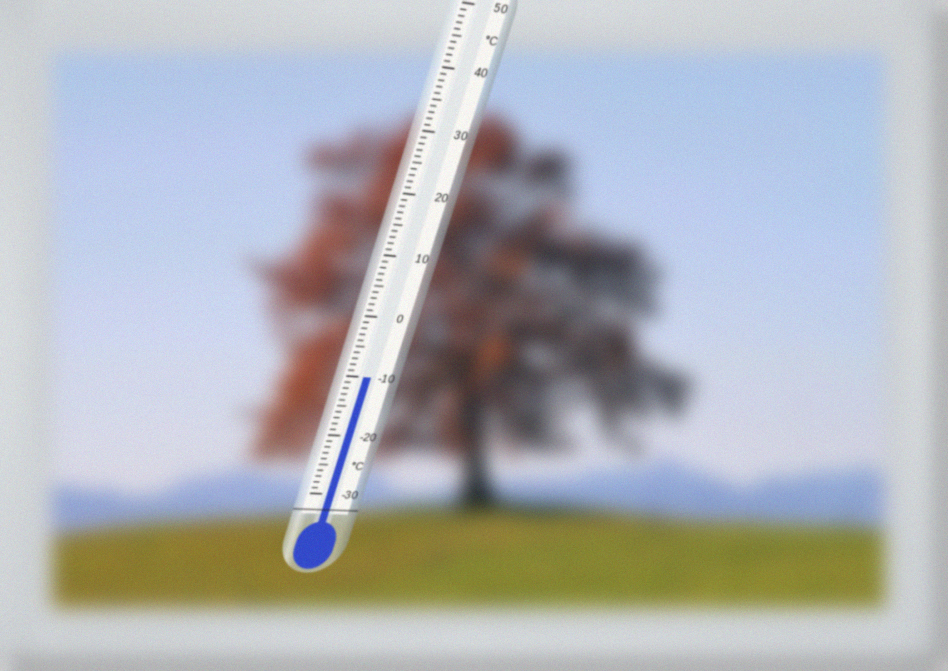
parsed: -10 °C
